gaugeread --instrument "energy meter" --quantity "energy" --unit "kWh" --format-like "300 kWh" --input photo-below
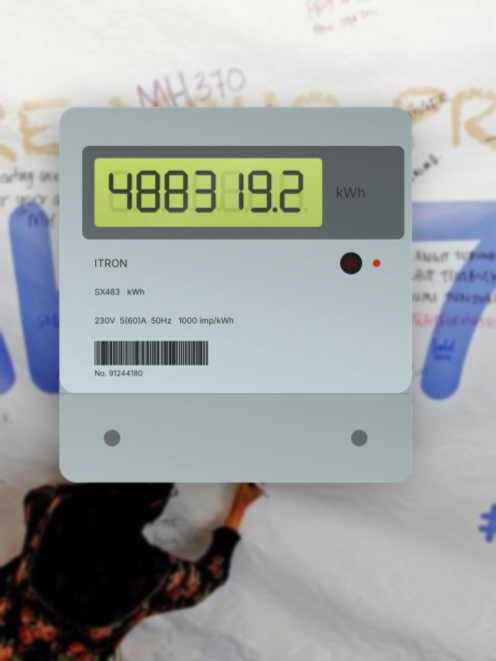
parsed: 488319.2 kWh
